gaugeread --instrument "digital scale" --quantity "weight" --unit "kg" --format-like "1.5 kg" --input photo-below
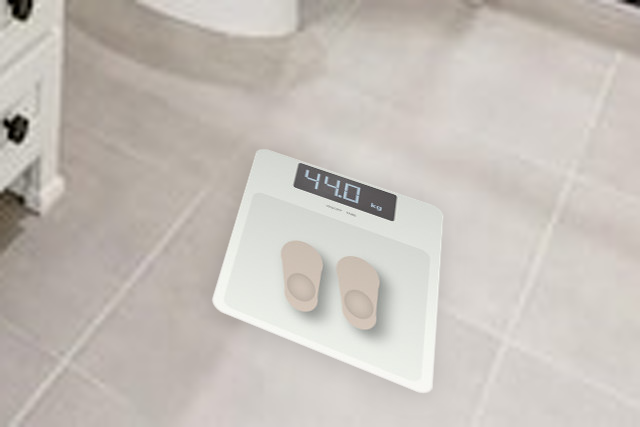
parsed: 44.0 kg
